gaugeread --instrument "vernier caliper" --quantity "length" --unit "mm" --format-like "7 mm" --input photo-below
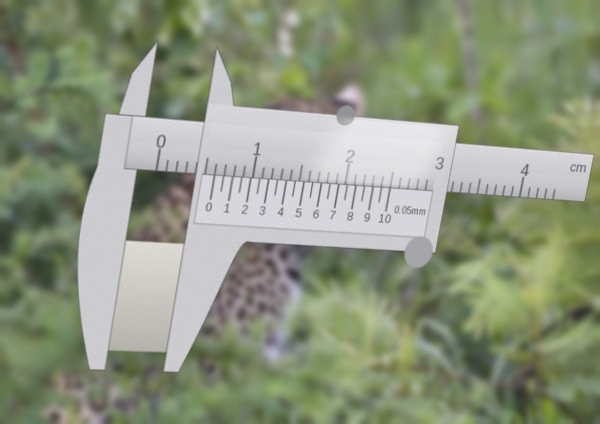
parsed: 6.0 mm
